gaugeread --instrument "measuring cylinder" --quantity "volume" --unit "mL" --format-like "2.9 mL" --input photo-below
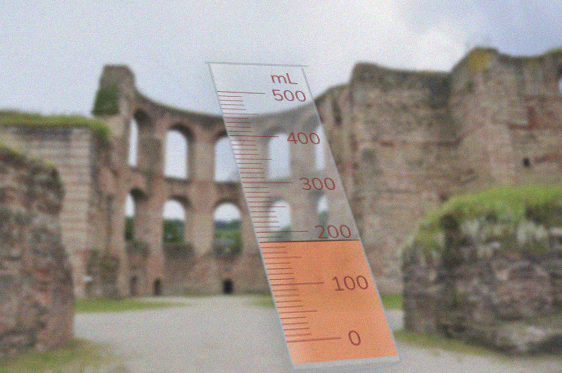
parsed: 180 mL
